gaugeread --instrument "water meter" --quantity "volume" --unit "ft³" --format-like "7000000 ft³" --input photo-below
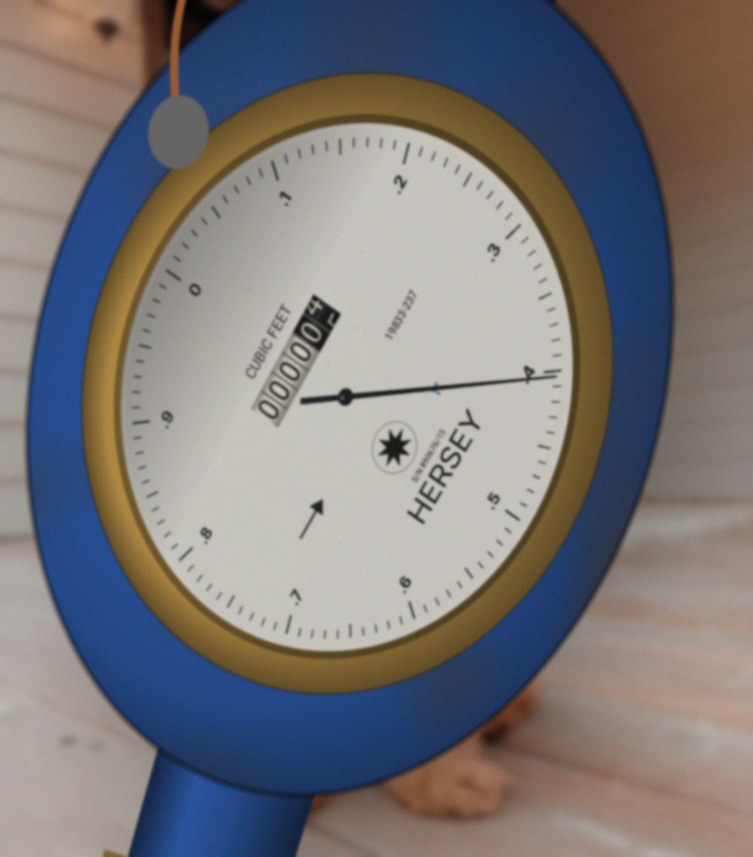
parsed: 4.40 ft³
